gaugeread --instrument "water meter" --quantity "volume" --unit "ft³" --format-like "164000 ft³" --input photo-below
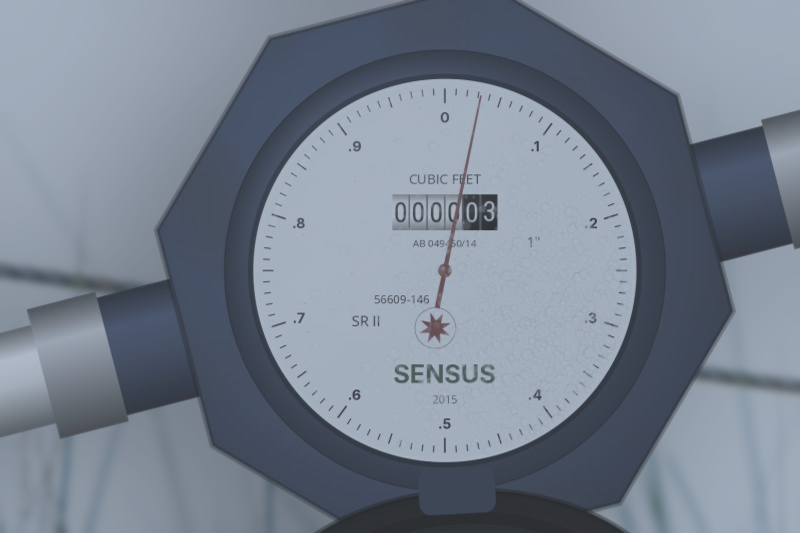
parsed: 3.03 ft³
